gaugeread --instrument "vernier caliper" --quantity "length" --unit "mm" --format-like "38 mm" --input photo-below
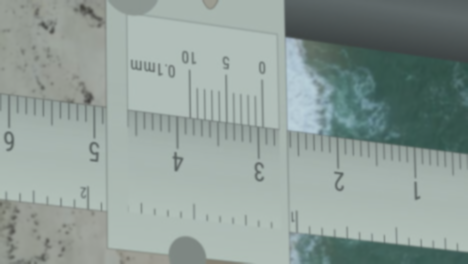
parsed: 29.4 mm
